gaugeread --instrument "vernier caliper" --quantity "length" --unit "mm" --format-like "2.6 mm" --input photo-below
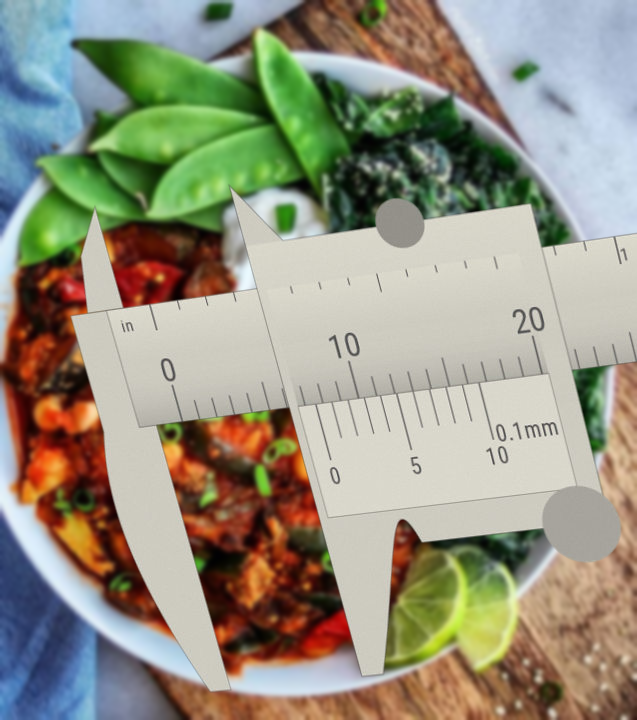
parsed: 7.6 mm
